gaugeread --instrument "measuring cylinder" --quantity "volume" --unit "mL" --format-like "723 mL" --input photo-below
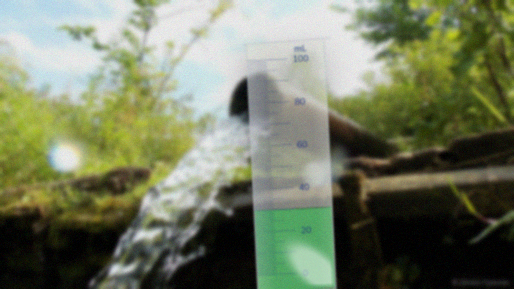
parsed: 30 mL
